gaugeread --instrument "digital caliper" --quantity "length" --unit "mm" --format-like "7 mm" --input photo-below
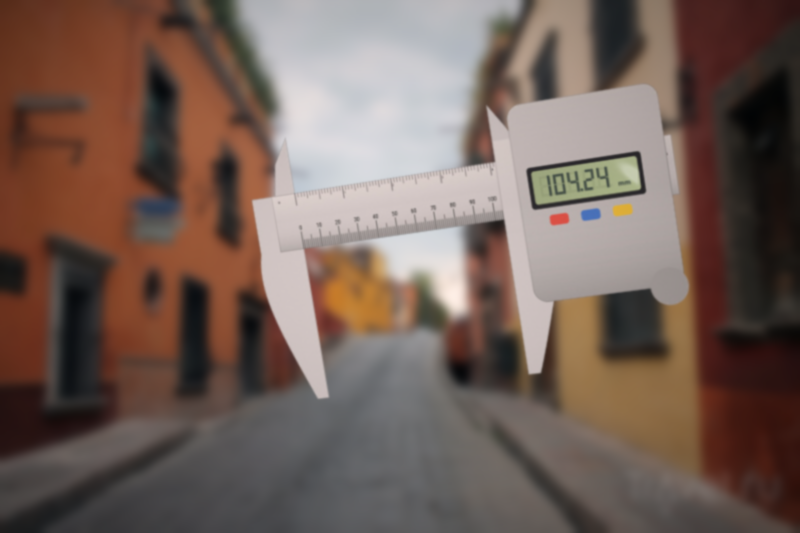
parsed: 104.24 mm
